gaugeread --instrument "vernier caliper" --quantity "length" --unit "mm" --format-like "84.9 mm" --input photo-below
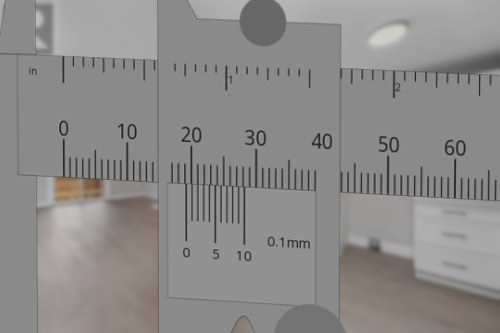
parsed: 19.2 mm
